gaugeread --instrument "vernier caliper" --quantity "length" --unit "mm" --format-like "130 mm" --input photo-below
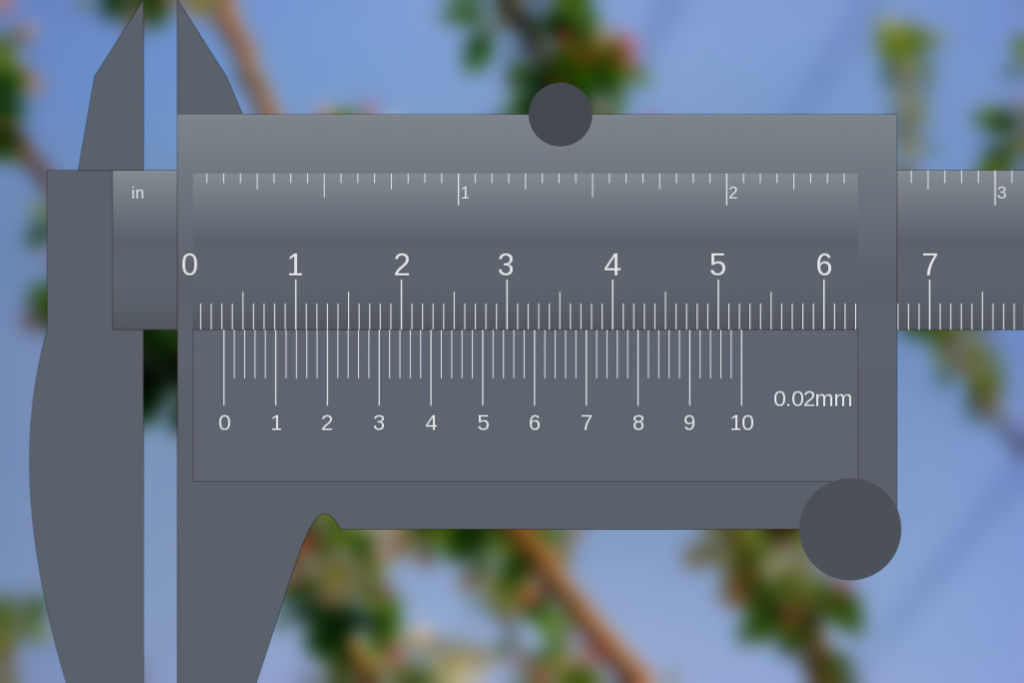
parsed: 3.2 mm
